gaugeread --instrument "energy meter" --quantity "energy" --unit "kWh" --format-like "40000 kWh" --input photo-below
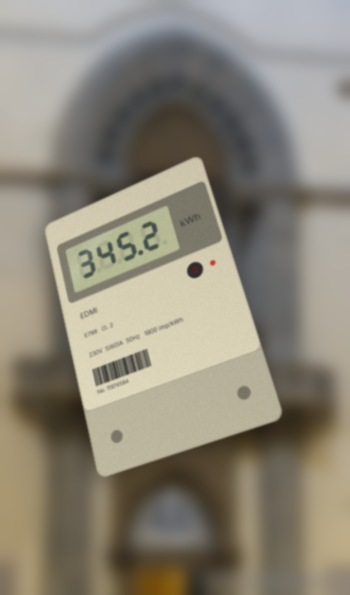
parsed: 345.2 kWh
